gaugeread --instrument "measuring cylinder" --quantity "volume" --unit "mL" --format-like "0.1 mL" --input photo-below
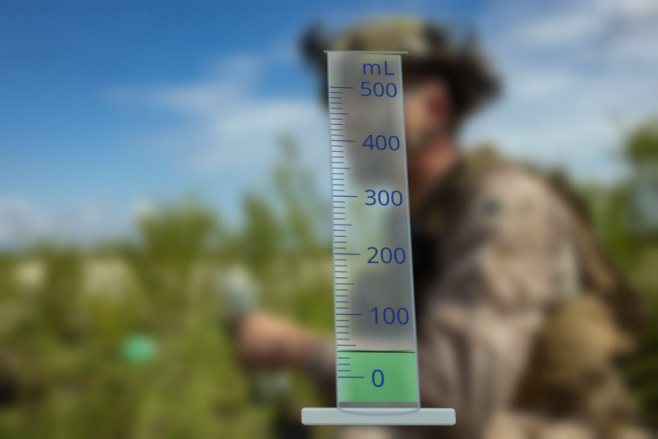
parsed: 40 mL
